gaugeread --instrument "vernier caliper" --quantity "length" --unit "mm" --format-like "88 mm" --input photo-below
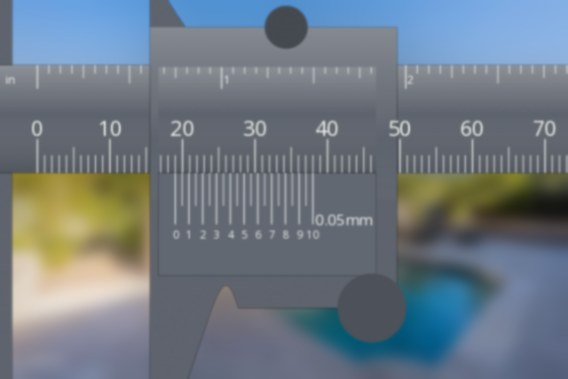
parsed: 19.0 mm
